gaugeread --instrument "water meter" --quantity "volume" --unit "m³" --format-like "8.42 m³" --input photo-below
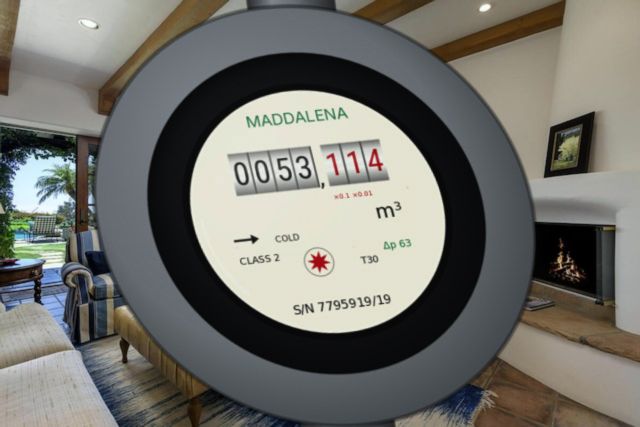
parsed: 53.114 m³
